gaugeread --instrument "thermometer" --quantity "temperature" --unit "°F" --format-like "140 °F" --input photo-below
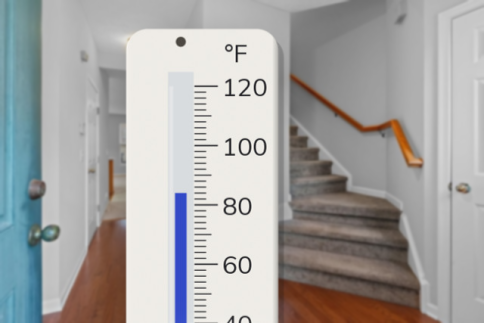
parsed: 84 °F
